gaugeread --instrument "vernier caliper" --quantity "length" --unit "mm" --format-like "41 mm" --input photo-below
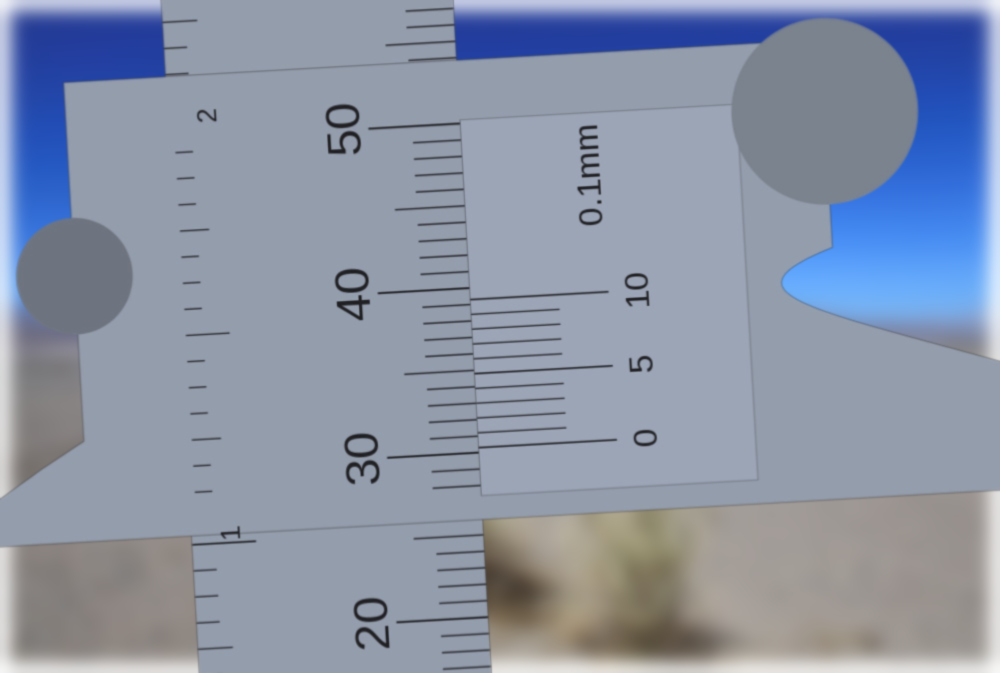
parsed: 30.3 mm
